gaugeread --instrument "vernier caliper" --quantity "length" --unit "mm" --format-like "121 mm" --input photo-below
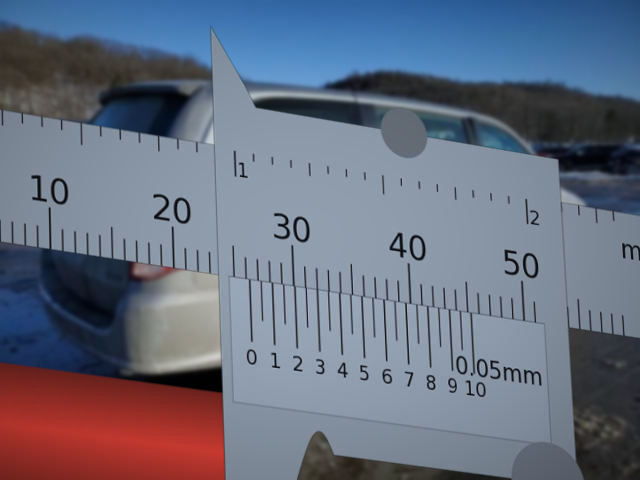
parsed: 26.3 mm
